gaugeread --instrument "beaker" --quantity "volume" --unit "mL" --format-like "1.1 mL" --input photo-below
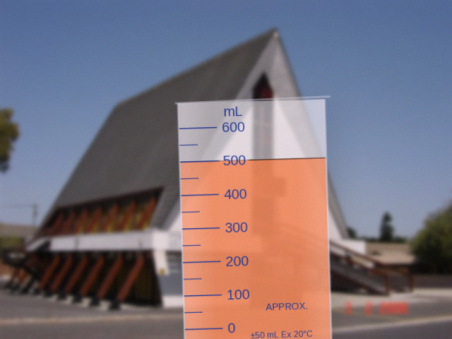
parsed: 500 mL
